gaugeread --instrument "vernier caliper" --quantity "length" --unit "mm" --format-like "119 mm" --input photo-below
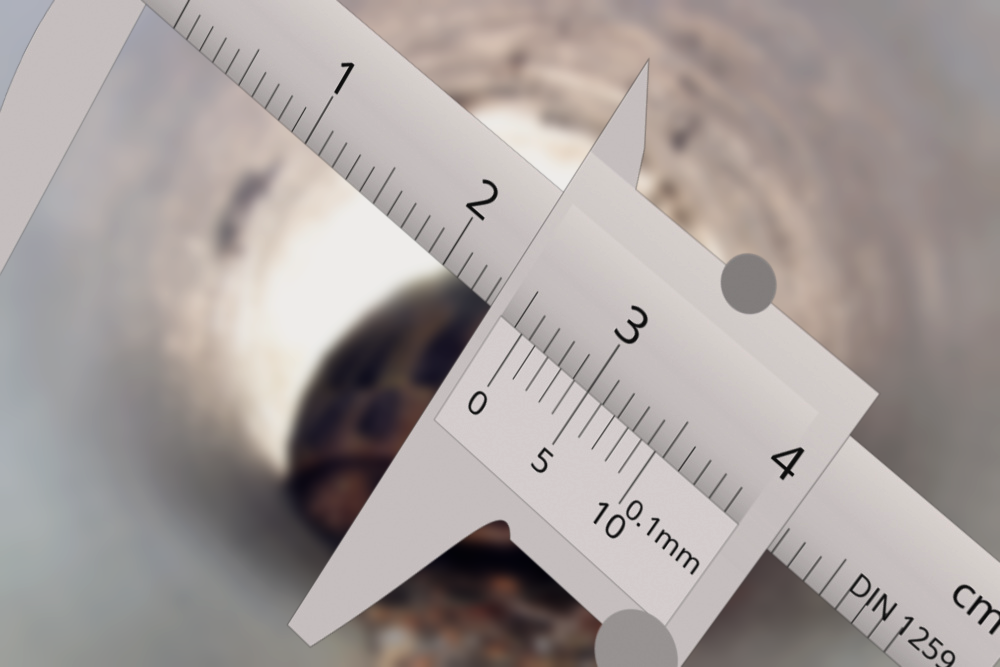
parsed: 25.5 mm
